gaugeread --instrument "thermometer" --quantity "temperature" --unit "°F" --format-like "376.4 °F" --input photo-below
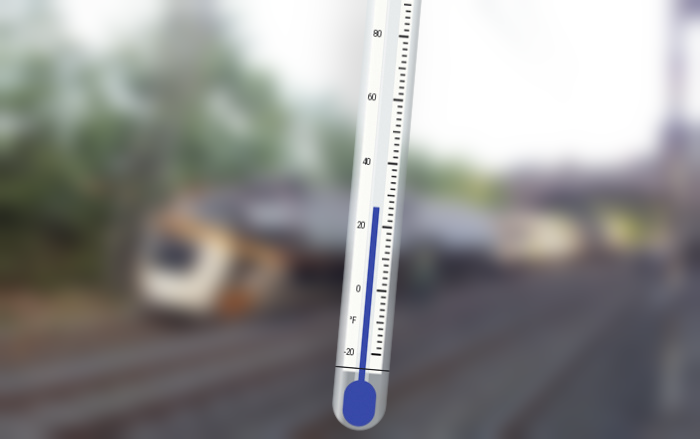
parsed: 26 °F
